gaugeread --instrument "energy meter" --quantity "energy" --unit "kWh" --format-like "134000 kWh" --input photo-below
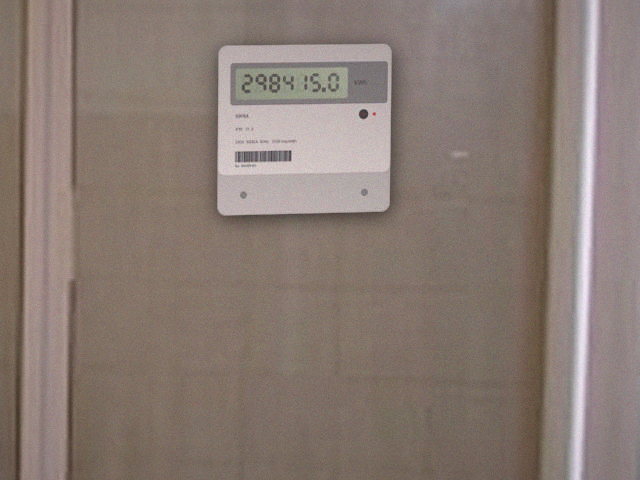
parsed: 298415.0 kWh
